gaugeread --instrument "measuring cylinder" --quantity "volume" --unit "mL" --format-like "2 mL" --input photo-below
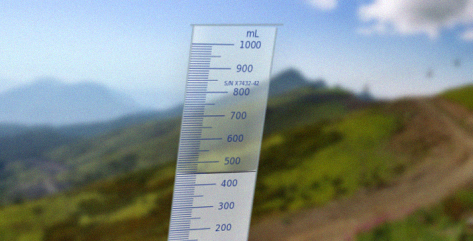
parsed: 450 mL
